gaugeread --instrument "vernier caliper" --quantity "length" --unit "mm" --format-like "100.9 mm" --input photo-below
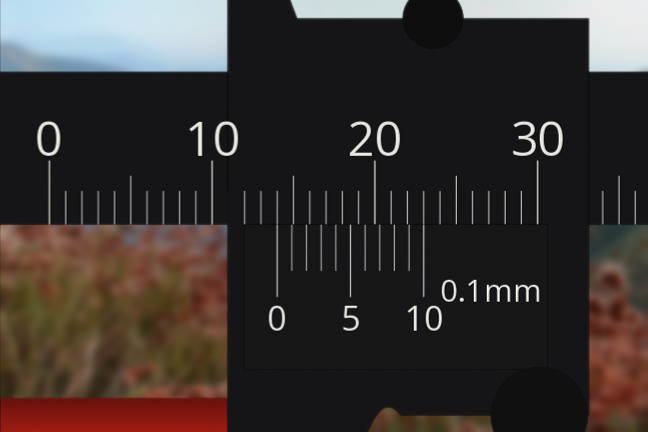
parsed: 14.0 mm
